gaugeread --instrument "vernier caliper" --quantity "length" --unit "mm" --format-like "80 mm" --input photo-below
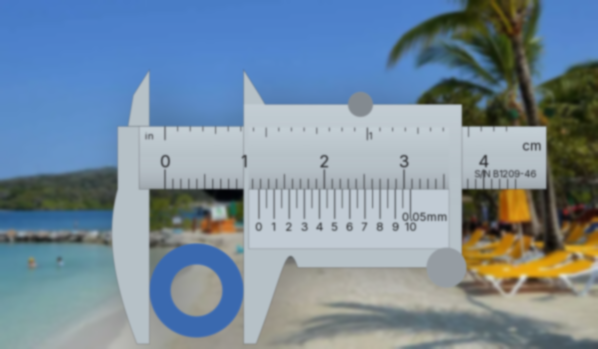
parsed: 11.8 mm
